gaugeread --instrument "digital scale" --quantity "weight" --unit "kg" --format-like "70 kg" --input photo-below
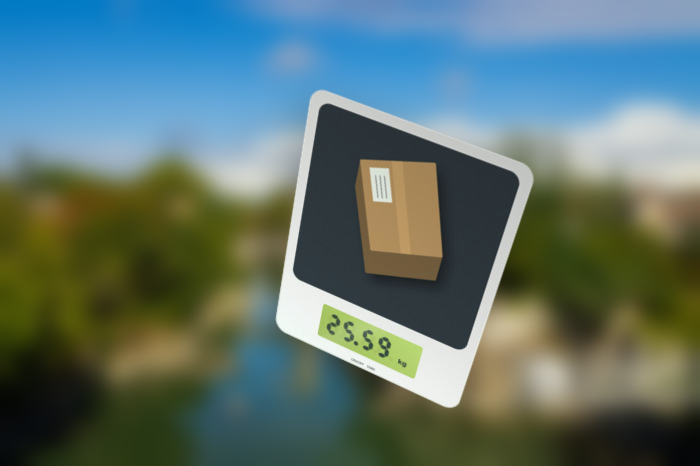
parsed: 25.59 kg
